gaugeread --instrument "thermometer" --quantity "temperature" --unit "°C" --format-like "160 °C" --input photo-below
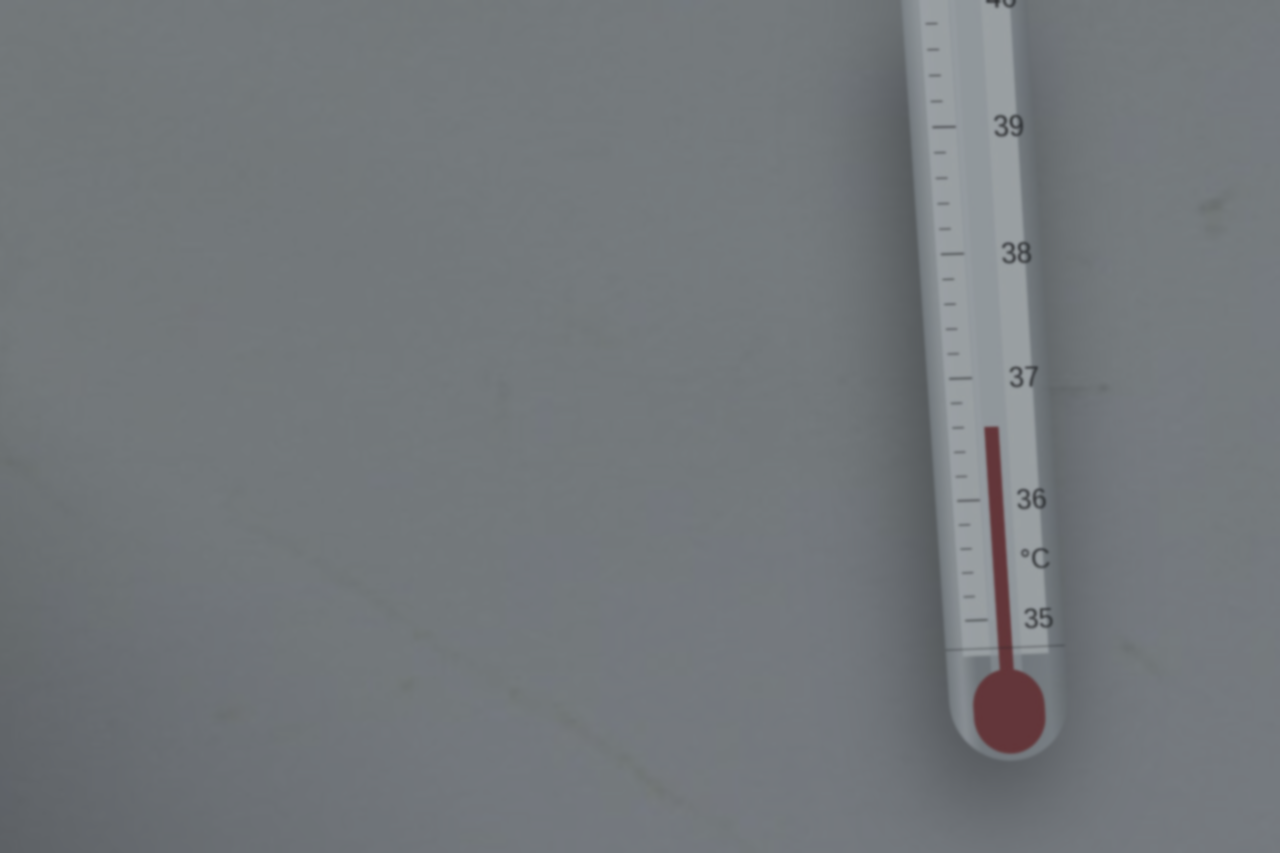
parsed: 36.6 °C
